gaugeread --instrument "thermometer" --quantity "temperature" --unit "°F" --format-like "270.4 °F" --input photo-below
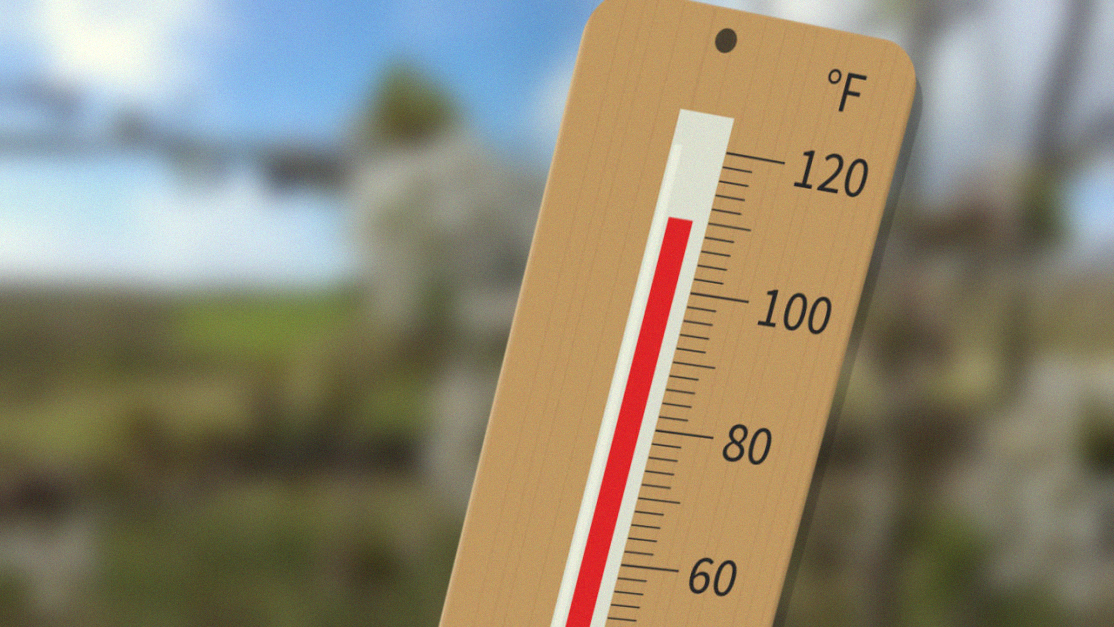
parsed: 110 °F
